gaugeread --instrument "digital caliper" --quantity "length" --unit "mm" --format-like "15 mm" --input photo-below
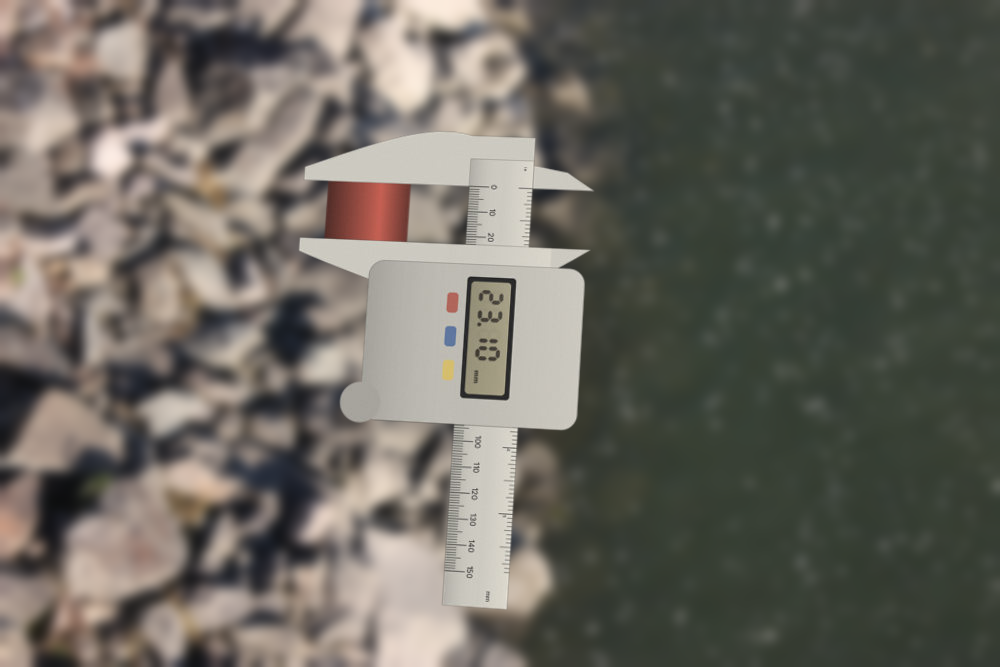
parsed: 23.10 mm
